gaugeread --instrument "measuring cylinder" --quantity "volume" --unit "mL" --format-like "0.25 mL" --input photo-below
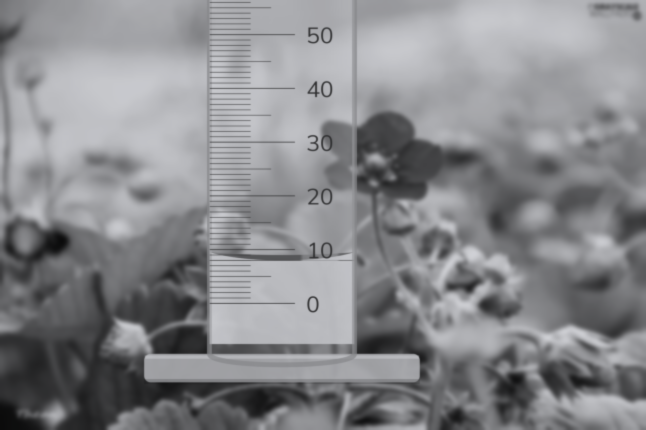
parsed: 8 mL
